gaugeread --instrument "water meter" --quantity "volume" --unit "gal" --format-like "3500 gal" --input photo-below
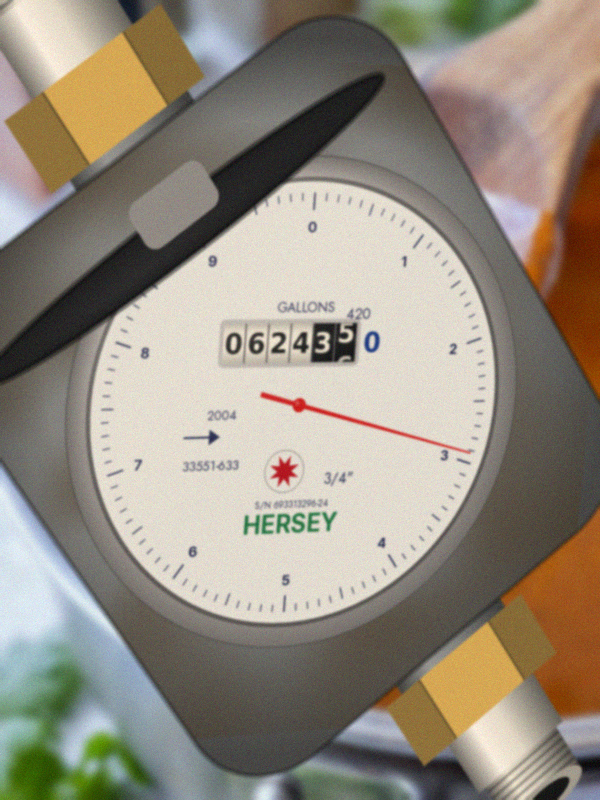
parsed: 624352.9 gal
